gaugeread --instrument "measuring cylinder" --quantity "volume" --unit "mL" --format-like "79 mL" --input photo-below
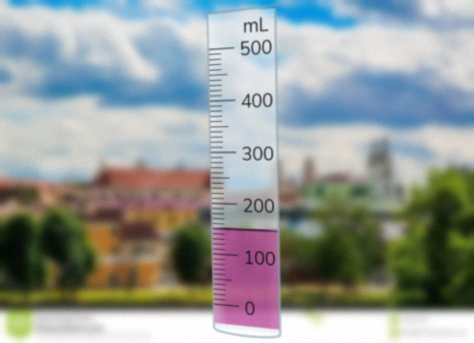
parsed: 150 mL
